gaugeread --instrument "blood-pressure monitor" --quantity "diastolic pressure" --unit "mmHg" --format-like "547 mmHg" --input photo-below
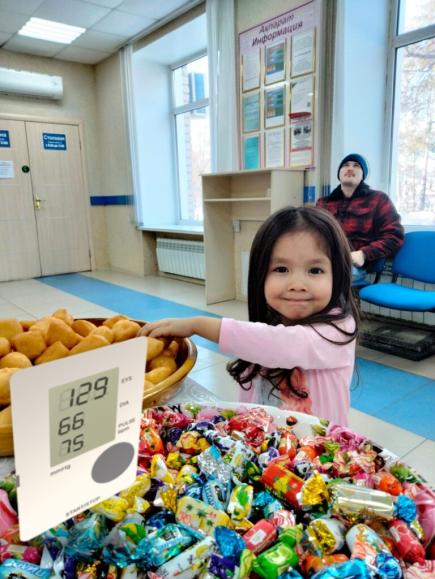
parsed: 66 mmHg
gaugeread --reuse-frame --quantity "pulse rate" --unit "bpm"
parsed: 75 bpm
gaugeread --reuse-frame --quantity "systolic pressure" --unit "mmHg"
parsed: 129 mmHg
